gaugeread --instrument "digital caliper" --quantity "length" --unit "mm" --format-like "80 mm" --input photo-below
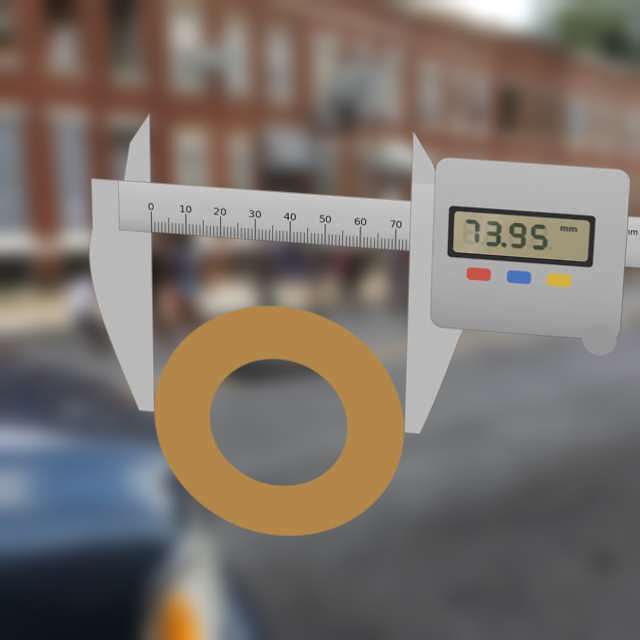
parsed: 73.95 mm
